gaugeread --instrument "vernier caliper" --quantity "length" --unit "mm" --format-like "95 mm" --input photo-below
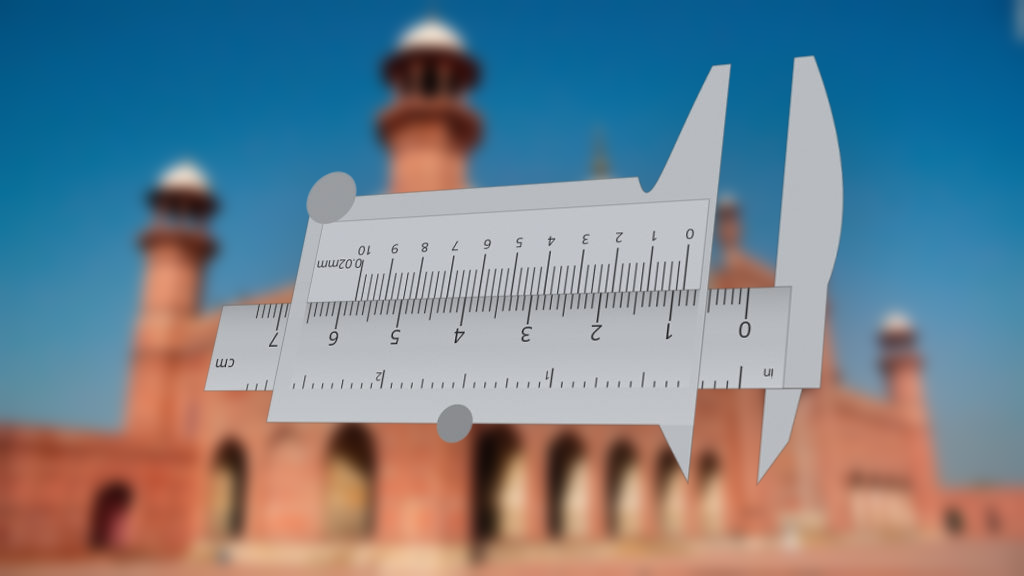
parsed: 8.6 mm
